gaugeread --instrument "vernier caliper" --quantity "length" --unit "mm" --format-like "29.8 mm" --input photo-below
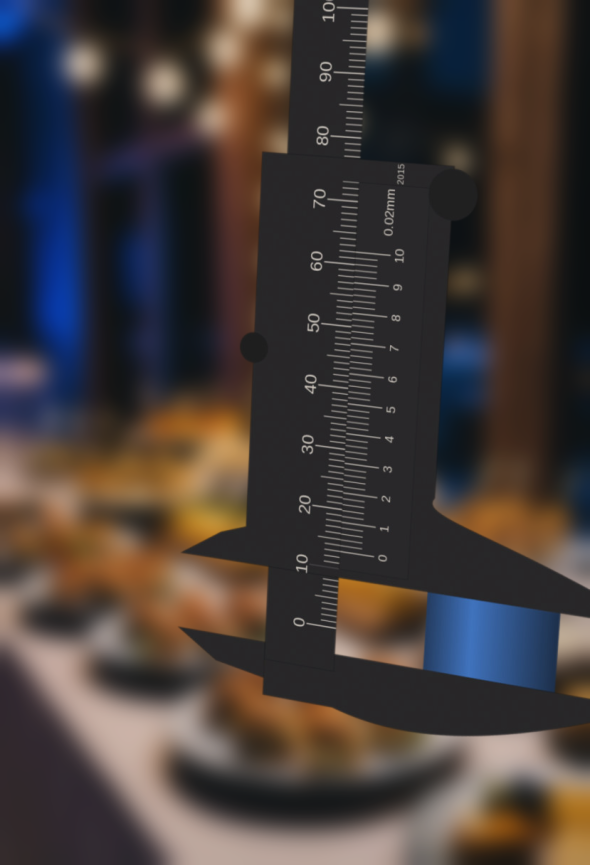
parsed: 13.0 mm
